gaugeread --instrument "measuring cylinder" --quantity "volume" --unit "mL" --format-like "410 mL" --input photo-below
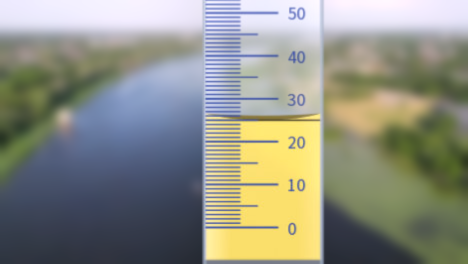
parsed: 25 mL
